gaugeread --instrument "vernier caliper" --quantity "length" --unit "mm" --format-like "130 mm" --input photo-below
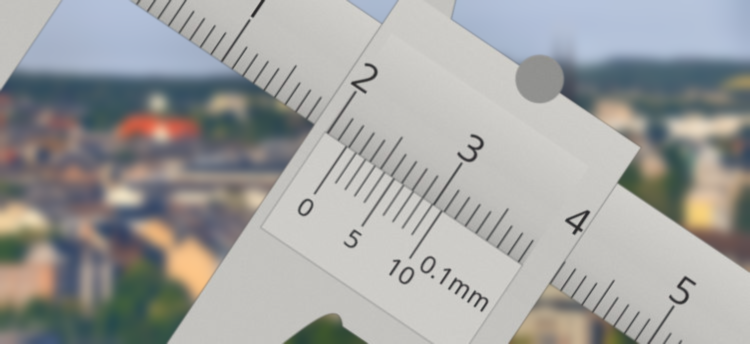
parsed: 21.8 mm
